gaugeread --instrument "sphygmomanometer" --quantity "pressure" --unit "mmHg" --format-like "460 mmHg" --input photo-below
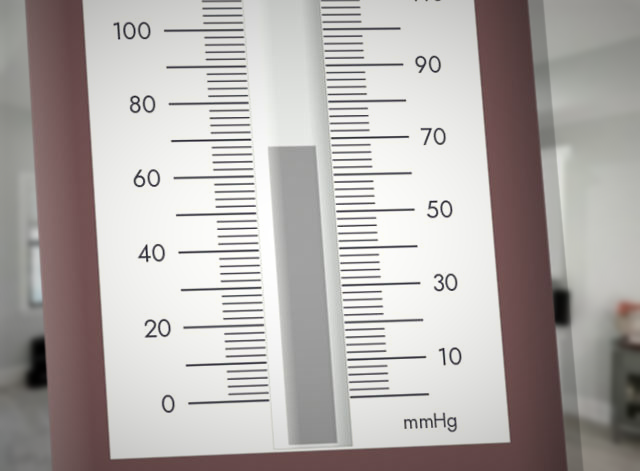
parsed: 68 mmHg
